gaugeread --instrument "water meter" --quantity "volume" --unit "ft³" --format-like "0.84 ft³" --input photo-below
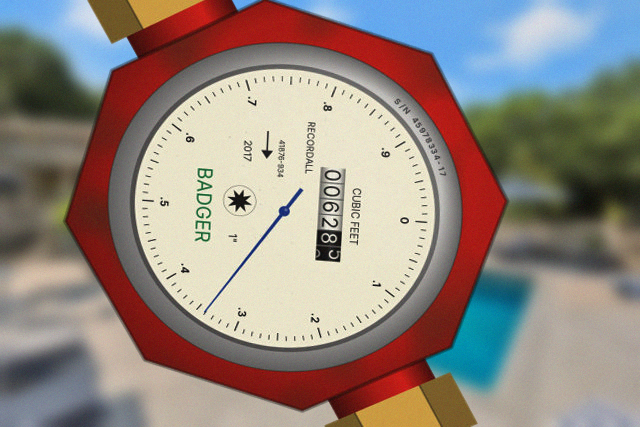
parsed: 6285.34 ft³
